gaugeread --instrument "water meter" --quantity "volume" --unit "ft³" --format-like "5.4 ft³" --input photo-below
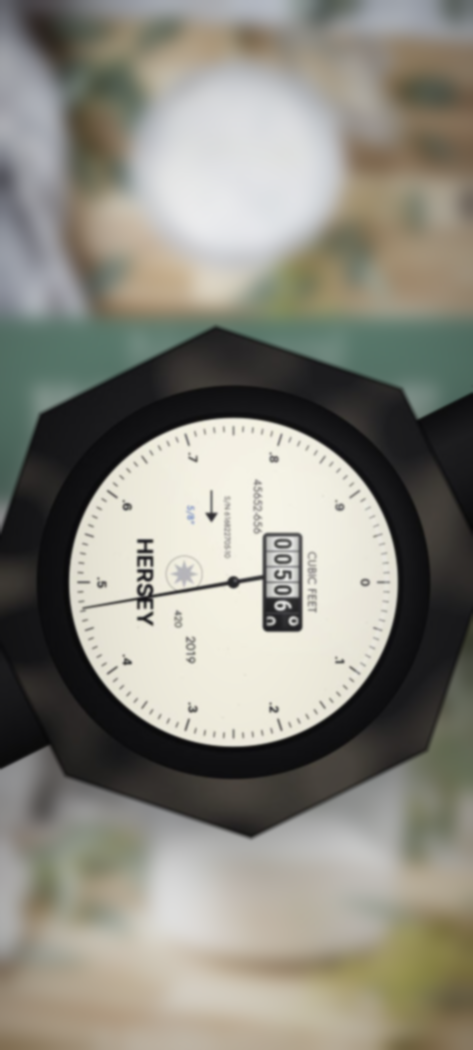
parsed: 5068.47 ft³
